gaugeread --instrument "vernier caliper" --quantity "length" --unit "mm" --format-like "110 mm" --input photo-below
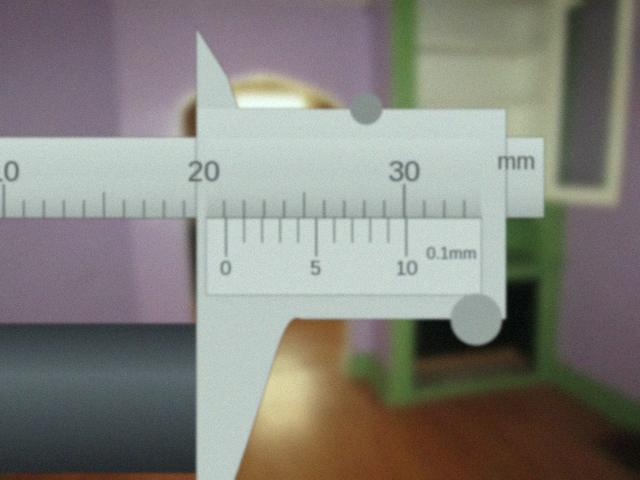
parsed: 21.1 mm
